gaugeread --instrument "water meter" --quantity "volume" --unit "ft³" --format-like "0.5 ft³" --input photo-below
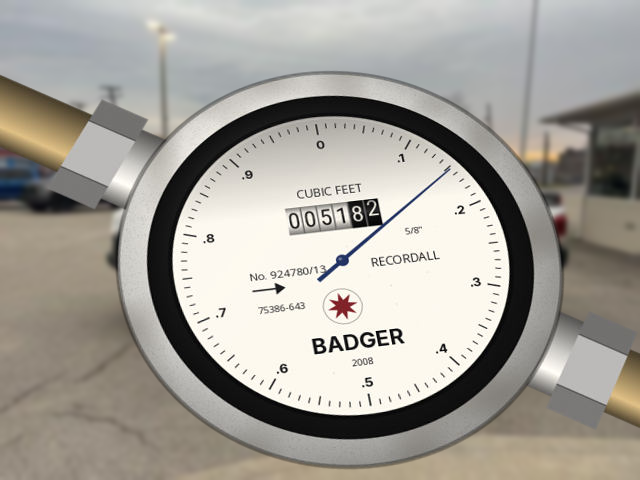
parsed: 5182.15 ft³
